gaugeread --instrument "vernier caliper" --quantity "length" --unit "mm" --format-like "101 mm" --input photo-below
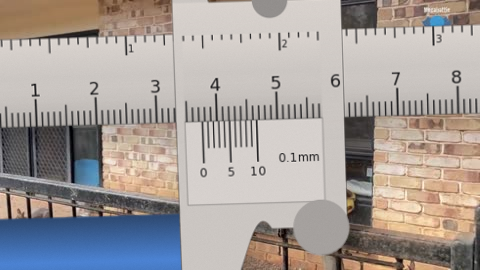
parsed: 37.6 mm
